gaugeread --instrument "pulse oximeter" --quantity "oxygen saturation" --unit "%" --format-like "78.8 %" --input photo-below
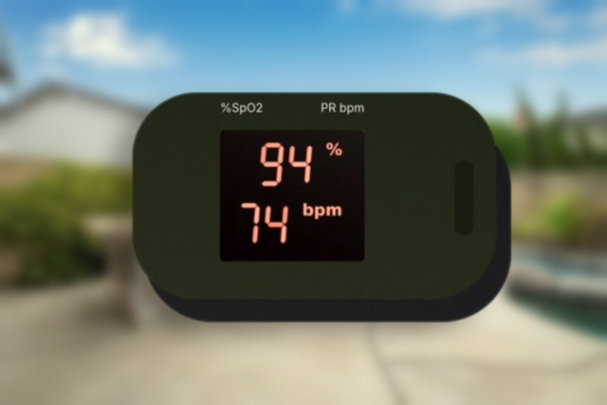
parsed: 94 %
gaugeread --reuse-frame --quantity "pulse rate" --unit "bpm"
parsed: 74 bpm
